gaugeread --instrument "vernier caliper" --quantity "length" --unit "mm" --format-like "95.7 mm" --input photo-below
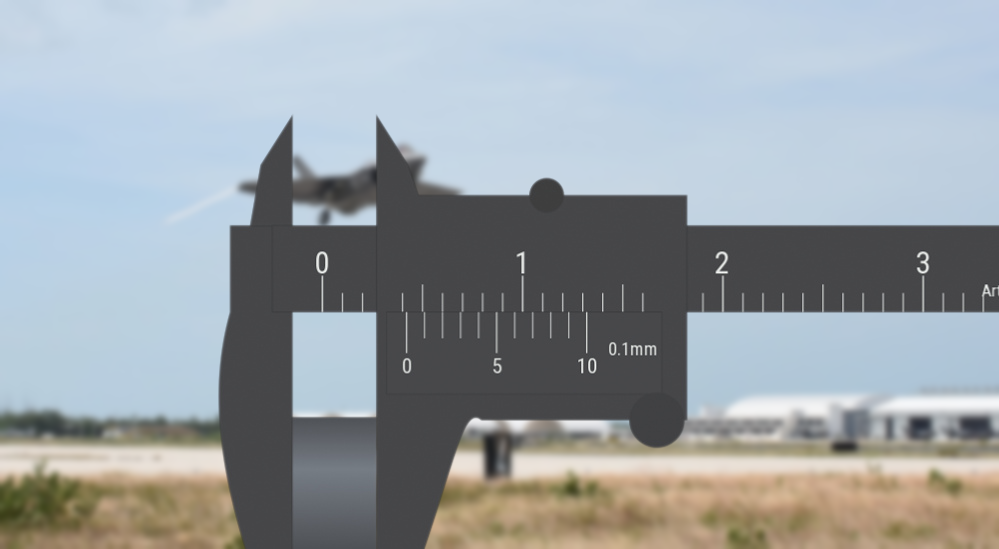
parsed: 4.2 mm
